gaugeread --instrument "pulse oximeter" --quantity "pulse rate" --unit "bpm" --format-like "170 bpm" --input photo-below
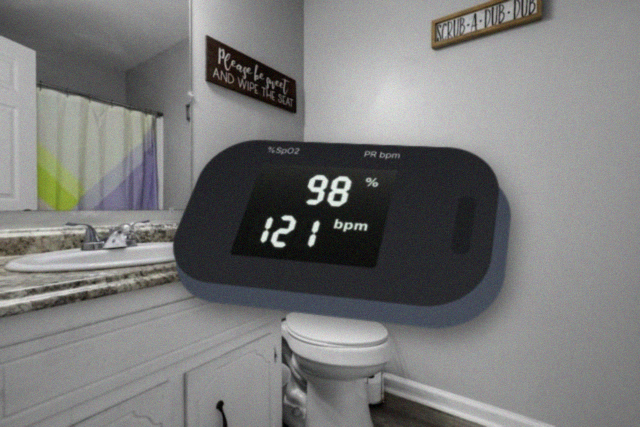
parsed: 121 bpm
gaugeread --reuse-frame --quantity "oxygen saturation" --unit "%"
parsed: 98 %
